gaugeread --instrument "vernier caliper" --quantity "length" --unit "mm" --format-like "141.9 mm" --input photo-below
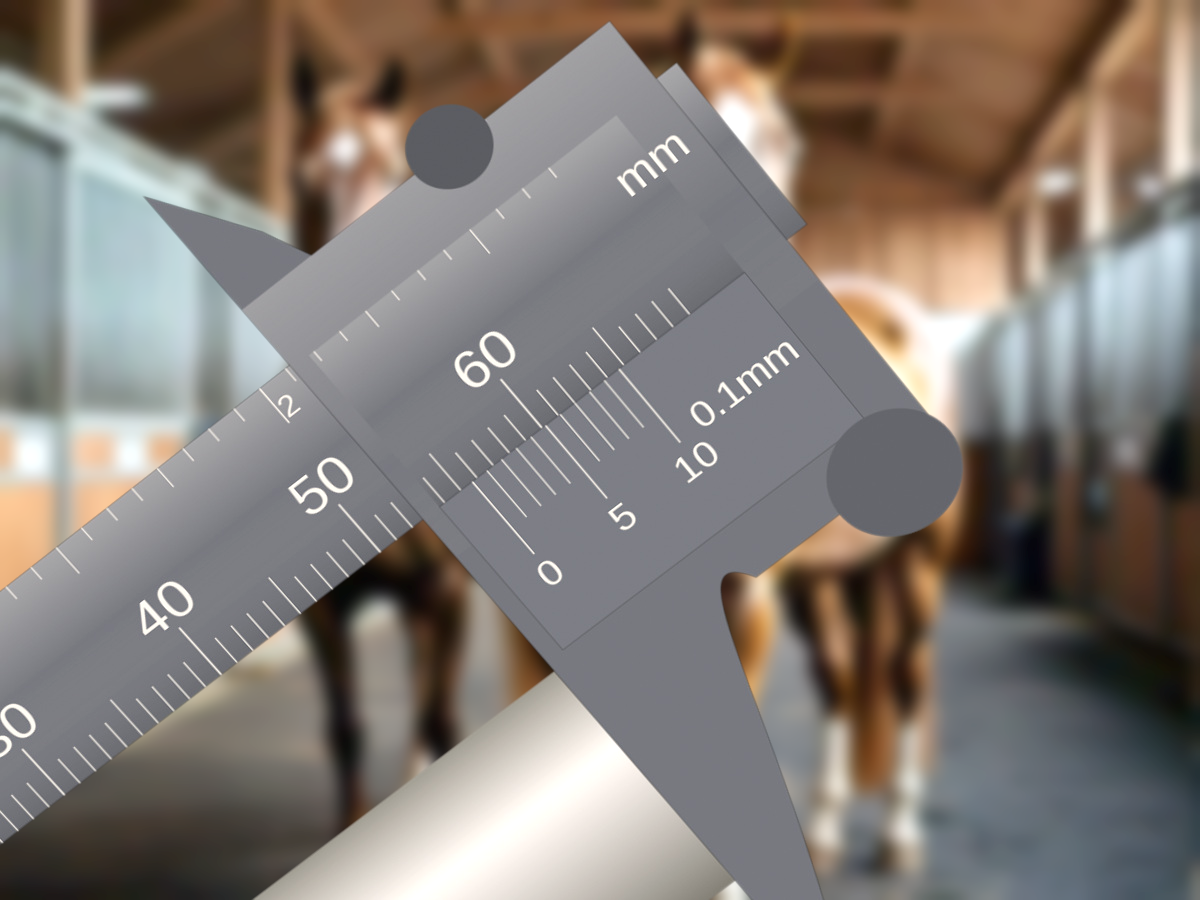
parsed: 55.7 mm
